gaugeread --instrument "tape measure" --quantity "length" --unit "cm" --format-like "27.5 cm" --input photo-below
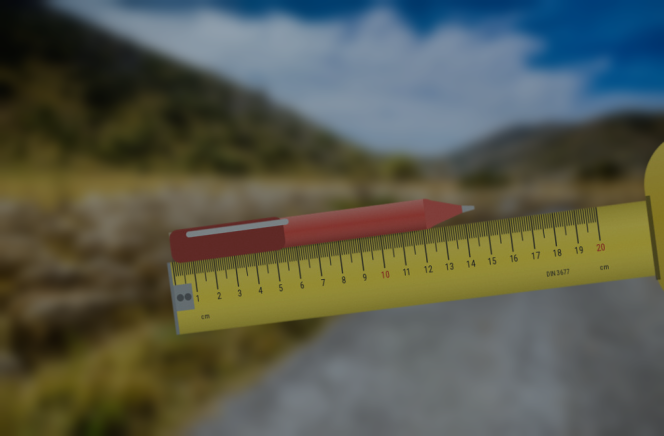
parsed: 14.5 cm
